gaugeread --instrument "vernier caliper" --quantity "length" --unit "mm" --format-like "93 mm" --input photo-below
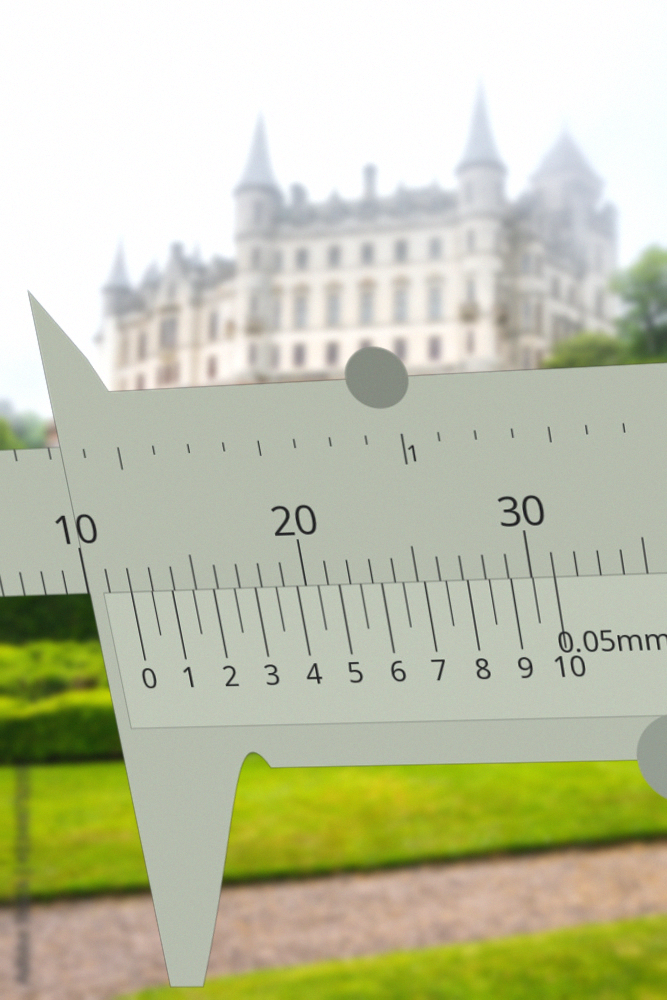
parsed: 12.0 mm
